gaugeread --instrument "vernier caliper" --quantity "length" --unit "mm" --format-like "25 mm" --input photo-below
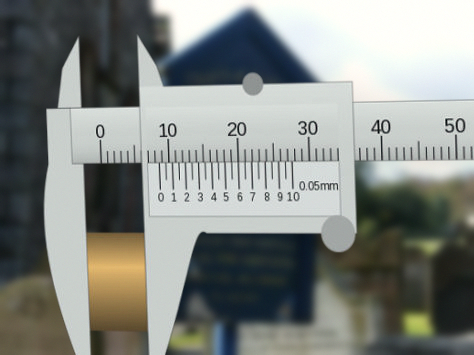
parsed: 8.6 mm
